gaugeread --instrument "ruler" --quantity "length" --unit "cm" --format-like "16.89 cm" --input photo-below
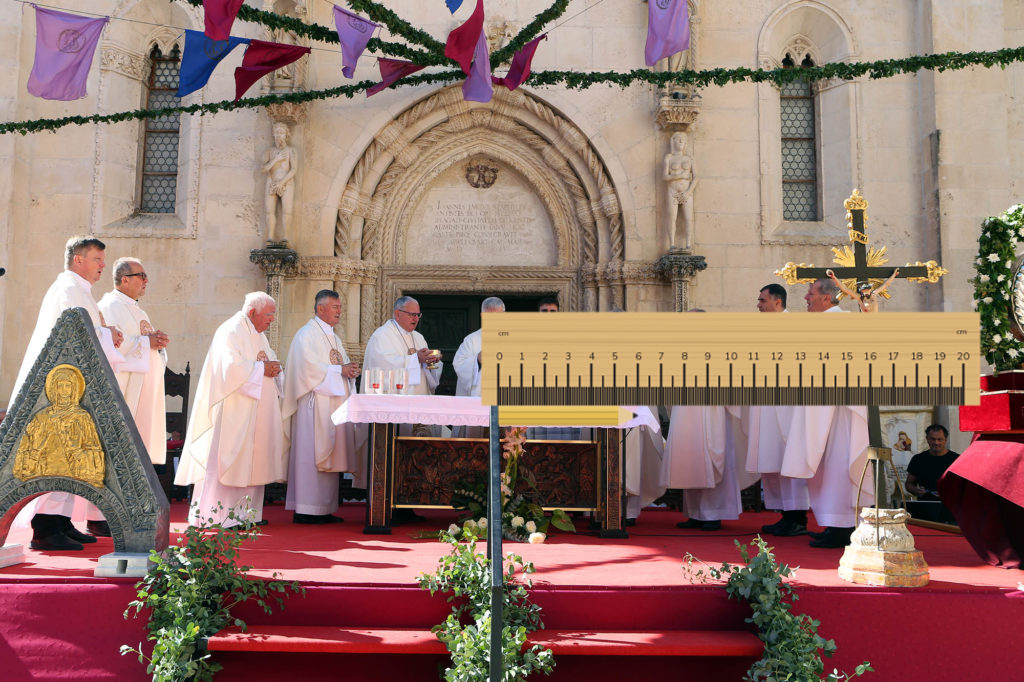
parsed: 6 cm
